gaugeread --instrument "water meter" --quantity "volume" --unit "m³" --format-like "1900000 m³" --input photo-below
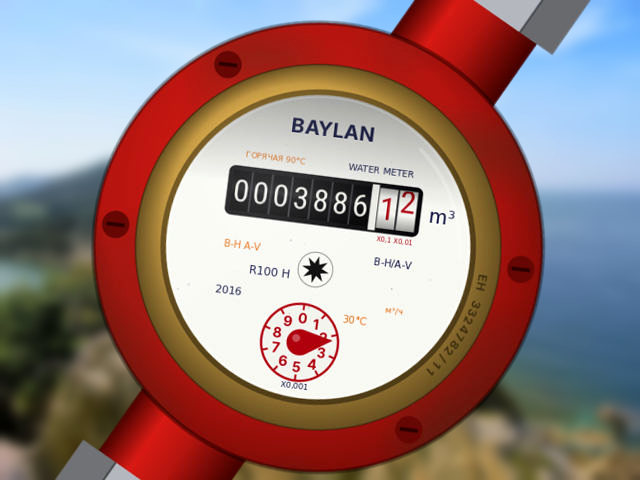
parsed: 3886.122 m³
